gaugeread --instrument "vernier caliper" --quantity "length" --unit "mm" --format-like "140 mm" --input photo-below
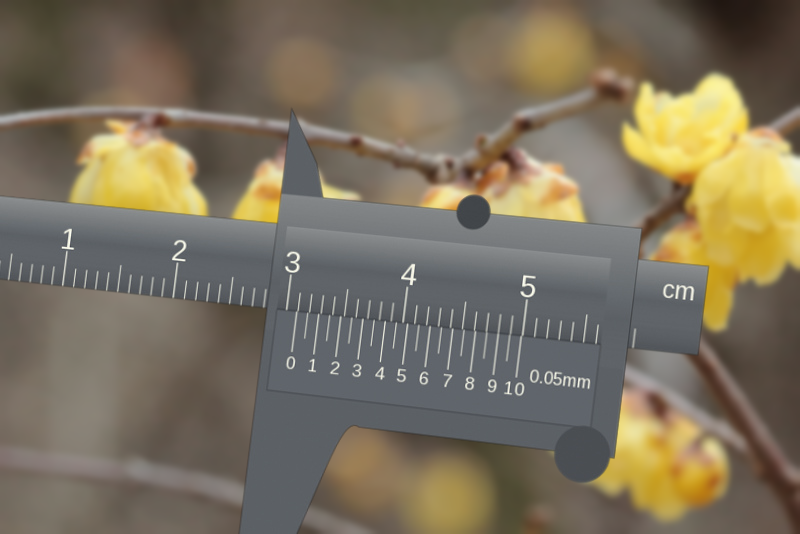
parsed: 30.9 mm
